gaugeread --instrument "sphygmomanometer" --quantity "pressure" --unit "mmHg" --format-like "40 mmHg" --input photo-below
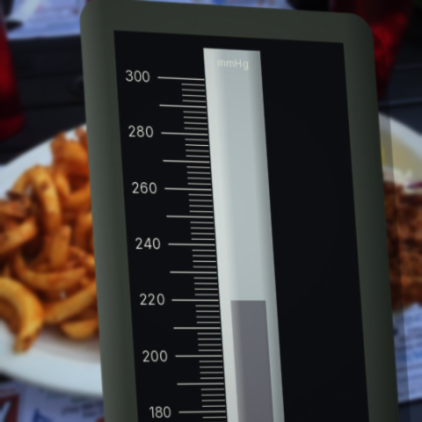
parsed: 220 mmHg
